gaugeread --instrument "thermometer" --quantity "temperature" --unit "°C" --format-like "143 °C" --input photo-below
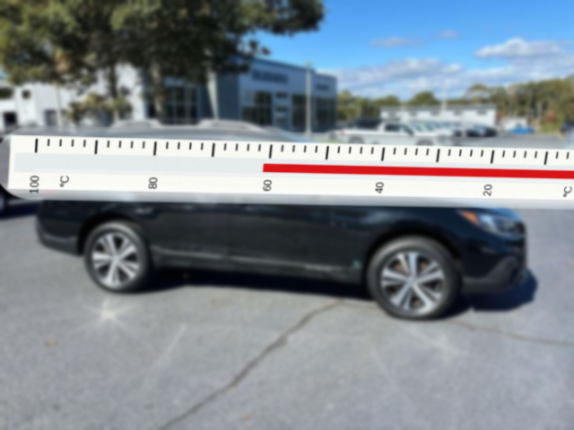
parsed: 61 °C
